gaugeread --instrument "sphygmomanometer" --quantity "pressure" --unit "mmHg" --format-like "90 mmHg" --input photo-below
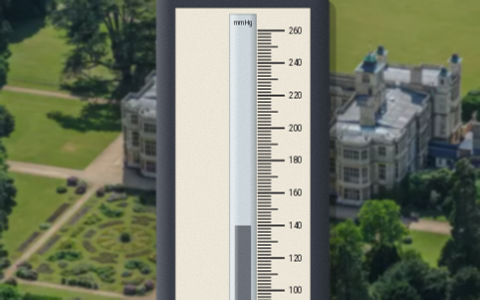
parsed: 140 mmHg
